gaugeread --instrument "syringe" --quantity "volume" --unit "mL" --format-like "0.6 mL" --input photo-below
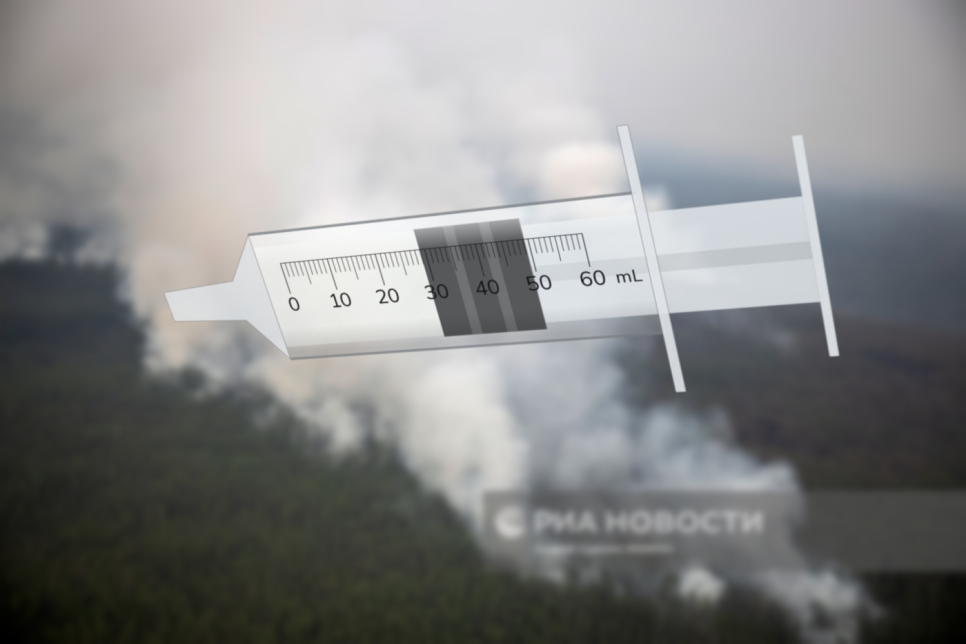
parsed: 29 mL
